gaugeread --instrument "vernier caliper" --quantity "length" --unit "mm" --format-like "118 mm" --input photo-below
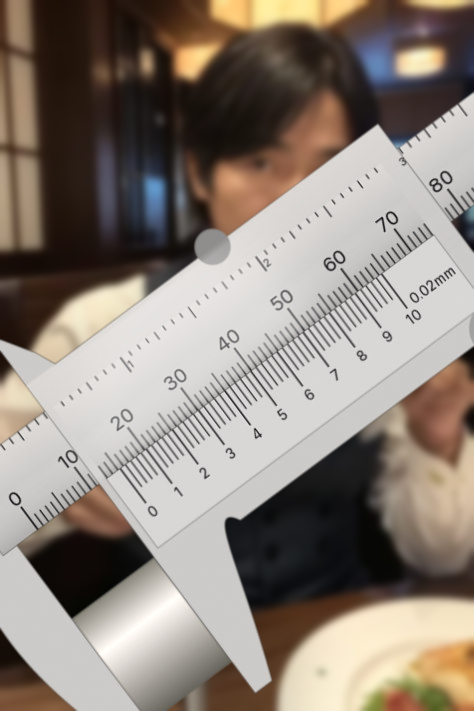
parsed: 15.4 mm
